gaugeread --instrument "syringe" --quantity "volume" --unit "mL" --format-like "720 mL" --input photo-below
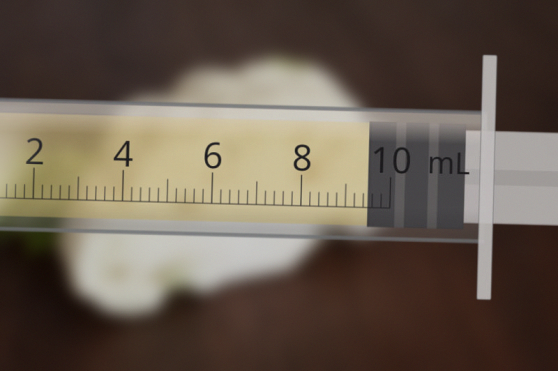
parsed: 9.5 mL
